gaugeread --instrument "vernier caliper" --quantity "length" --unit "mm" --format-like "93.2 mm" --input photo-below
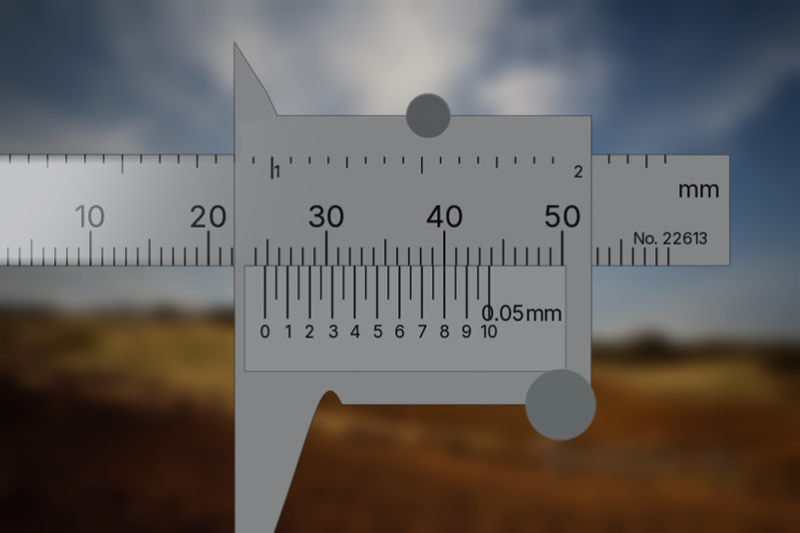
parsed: 24.8 mm
